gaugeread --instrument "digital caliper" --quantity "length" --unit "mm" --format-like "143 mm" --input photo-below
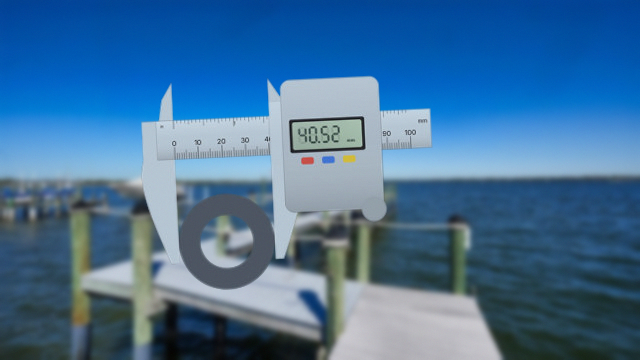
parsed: 40.52 mm
